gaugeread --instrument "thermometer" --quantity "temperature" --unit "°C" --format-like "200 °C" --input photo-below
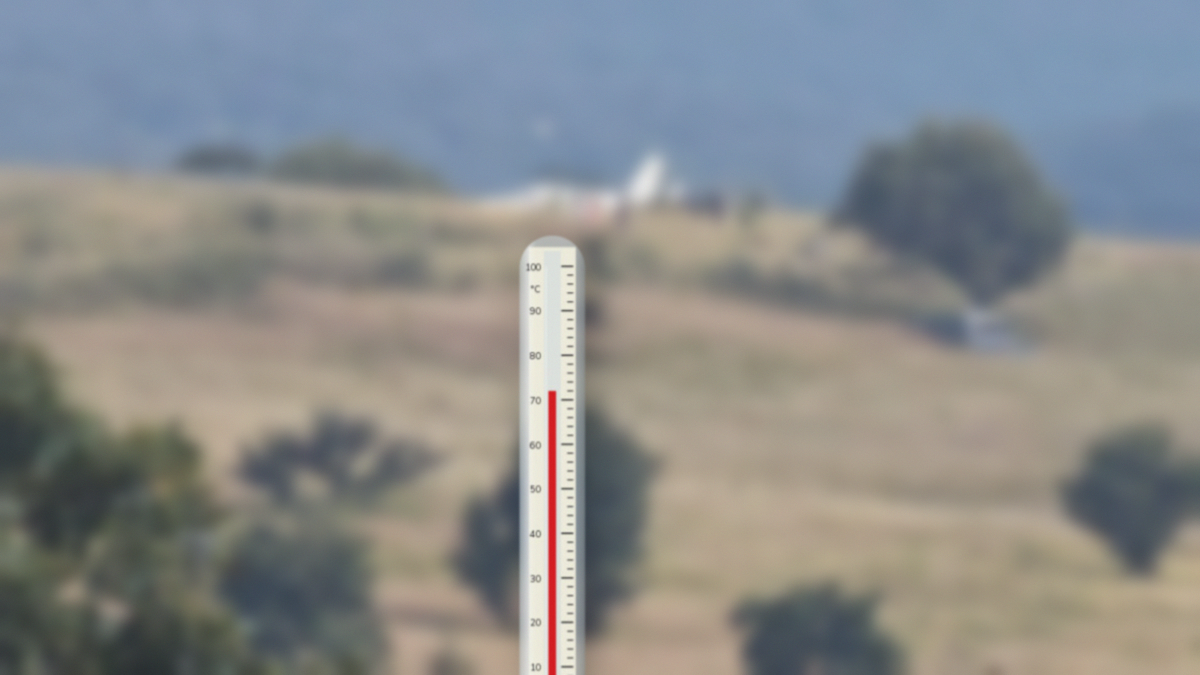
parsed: 72 °C
